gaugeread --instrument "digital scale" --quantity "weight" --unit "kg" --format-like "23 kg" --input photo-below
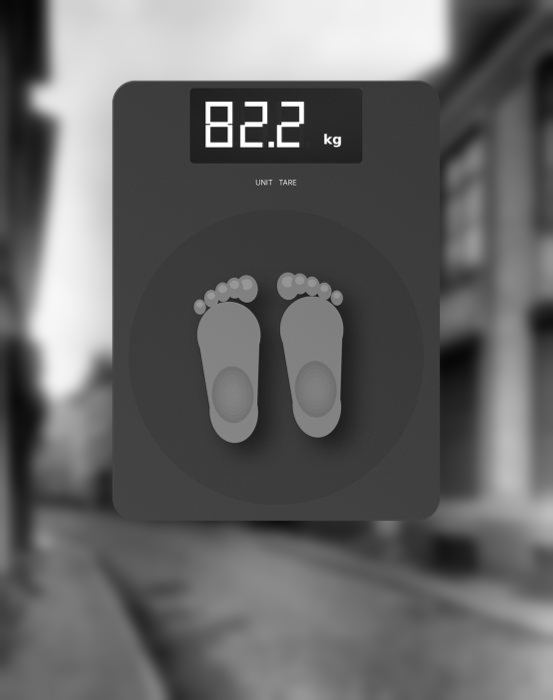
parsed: 82.2 kg
